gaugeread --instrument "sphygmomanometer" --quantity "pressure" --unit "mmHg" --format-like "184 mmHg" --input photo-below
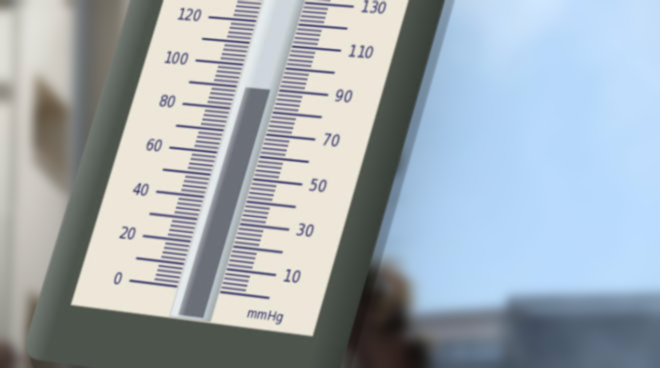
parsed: 90 mmHg
